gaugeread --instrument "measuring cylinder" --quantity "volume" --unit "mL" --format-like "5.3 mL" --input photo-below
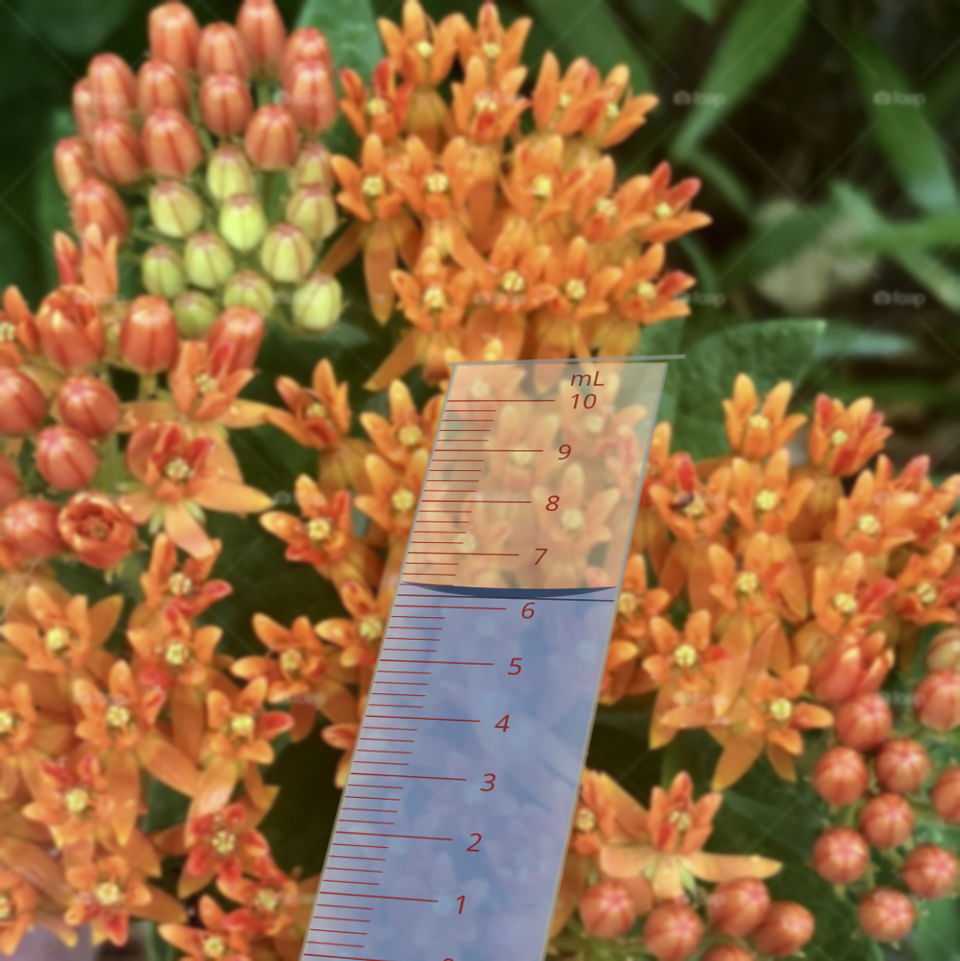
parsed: 6.2 mL
